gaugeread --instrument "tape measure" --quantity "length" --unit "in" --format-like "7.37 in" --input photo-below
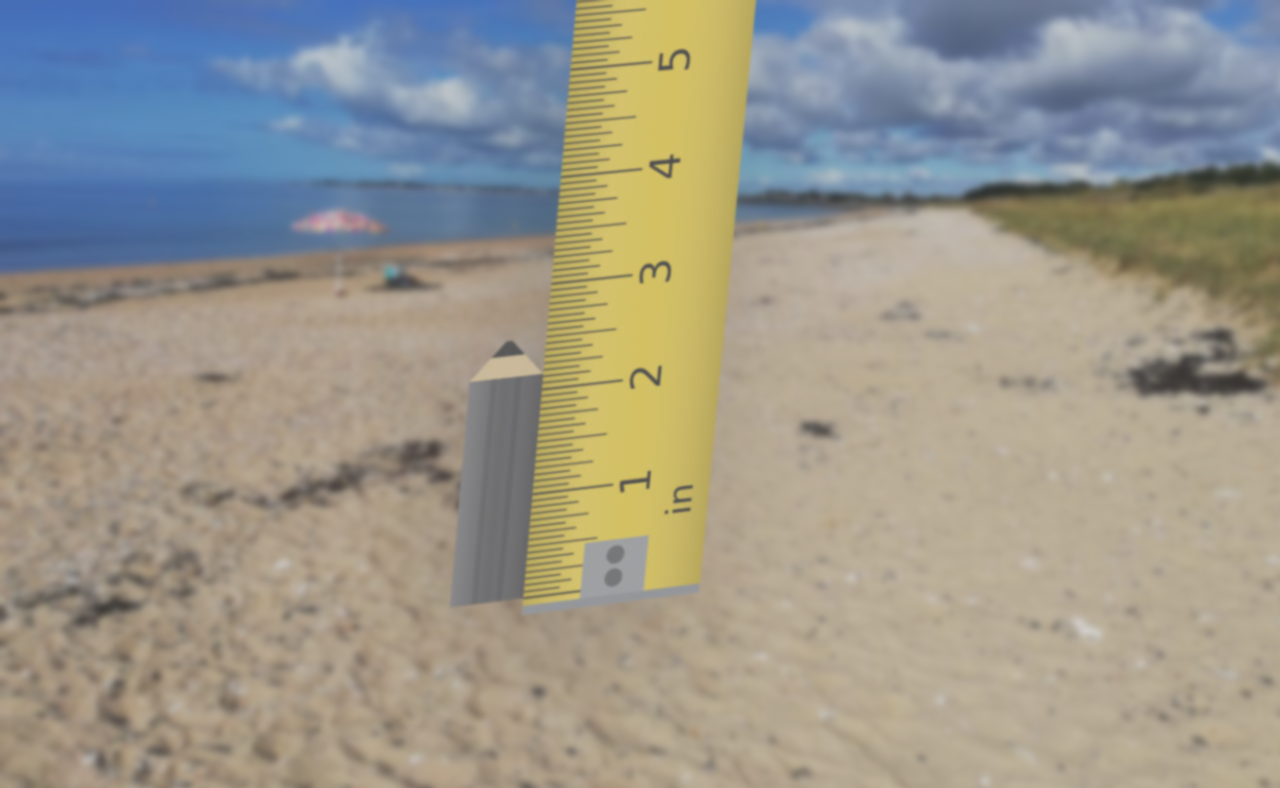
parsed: 2.5 in
